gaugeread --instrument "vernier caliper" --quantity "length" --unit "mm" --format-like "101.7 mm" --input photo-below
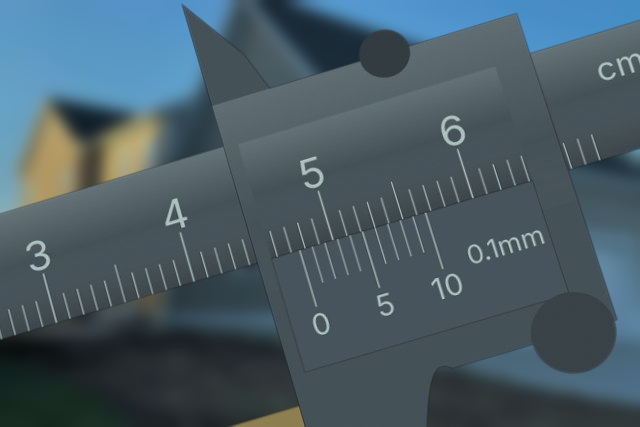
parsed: 47.6 mm
